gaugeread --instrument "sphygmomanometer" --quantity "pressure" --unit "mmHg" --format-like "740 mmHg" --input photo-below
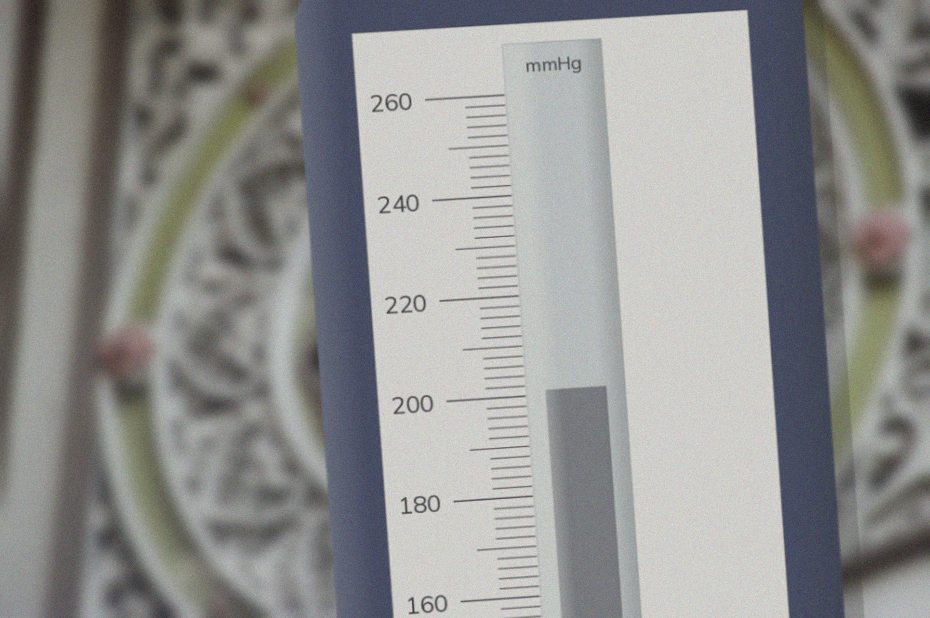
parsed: 201 mmHg
